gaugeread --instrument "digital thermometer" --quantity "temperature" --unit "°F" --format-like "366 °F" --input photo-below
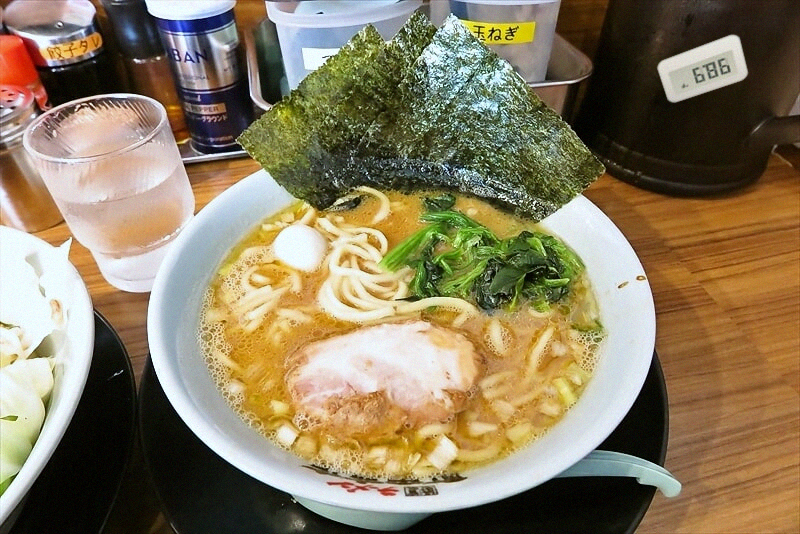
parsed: 98.9 °F
